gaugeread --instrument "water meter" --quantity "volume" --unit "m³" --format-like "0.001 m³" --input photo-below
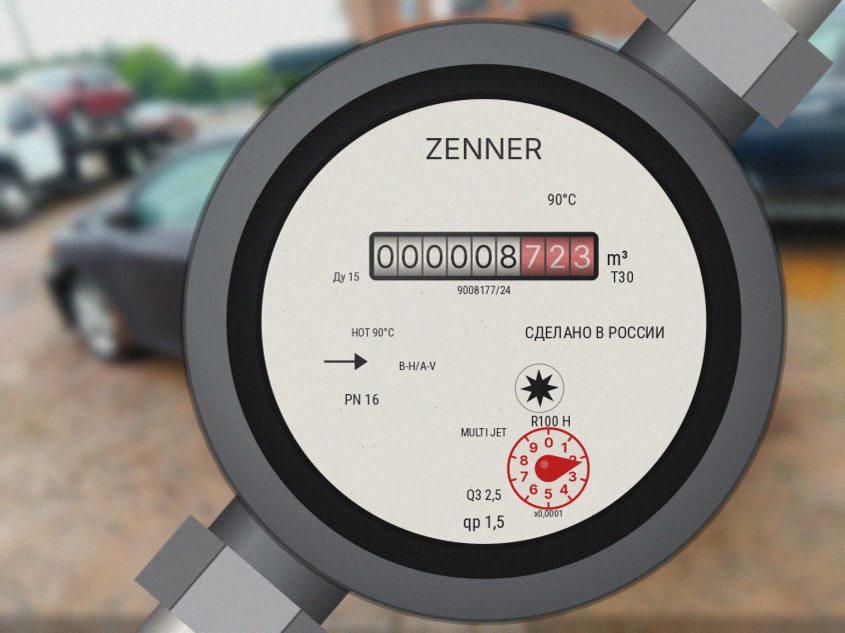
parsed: 8.7232 m³
